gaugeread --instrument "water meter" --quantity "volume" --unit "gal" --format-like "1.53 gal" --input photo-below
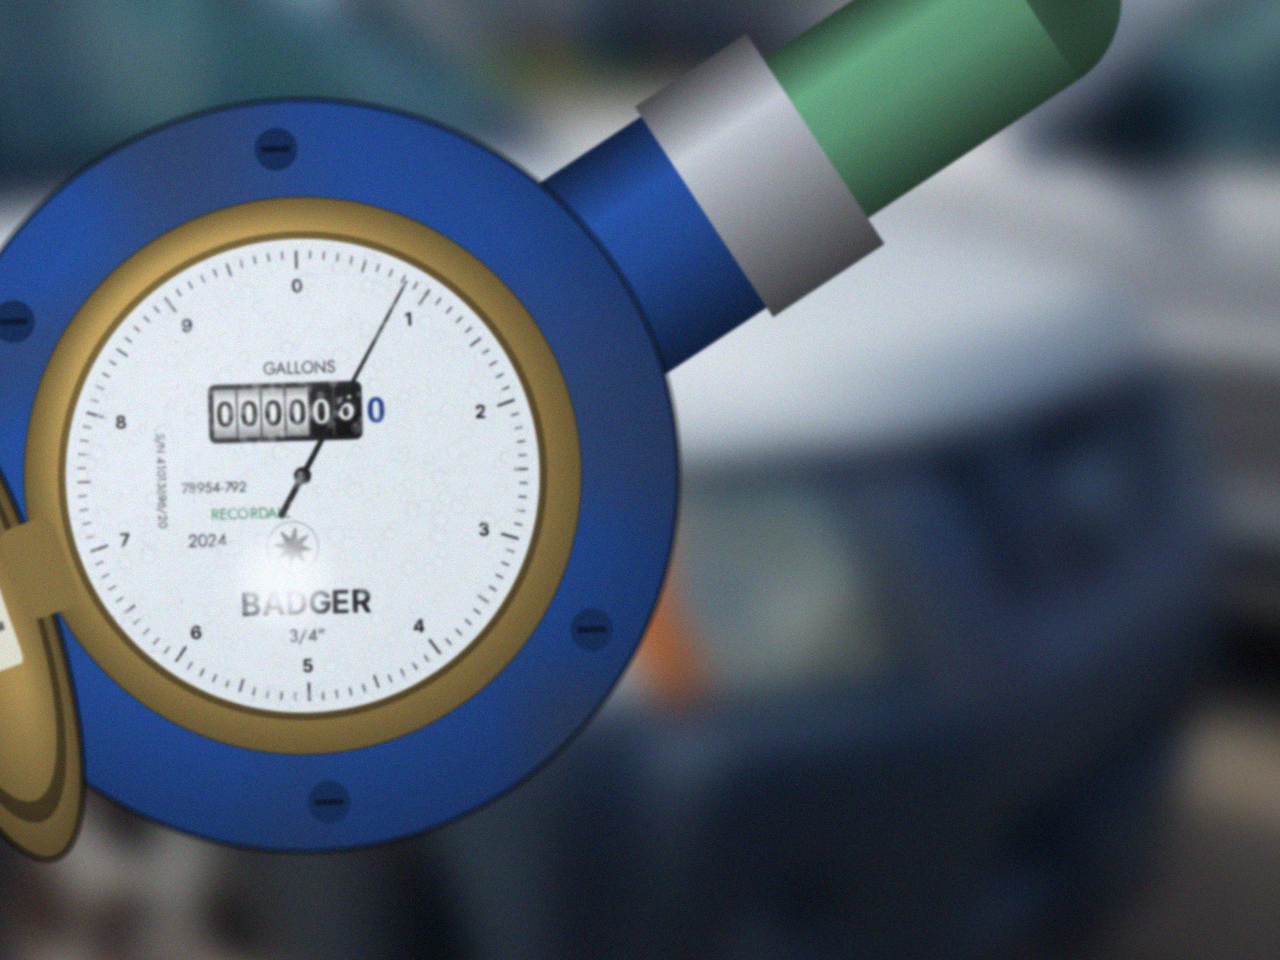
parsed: 60.8 gal
